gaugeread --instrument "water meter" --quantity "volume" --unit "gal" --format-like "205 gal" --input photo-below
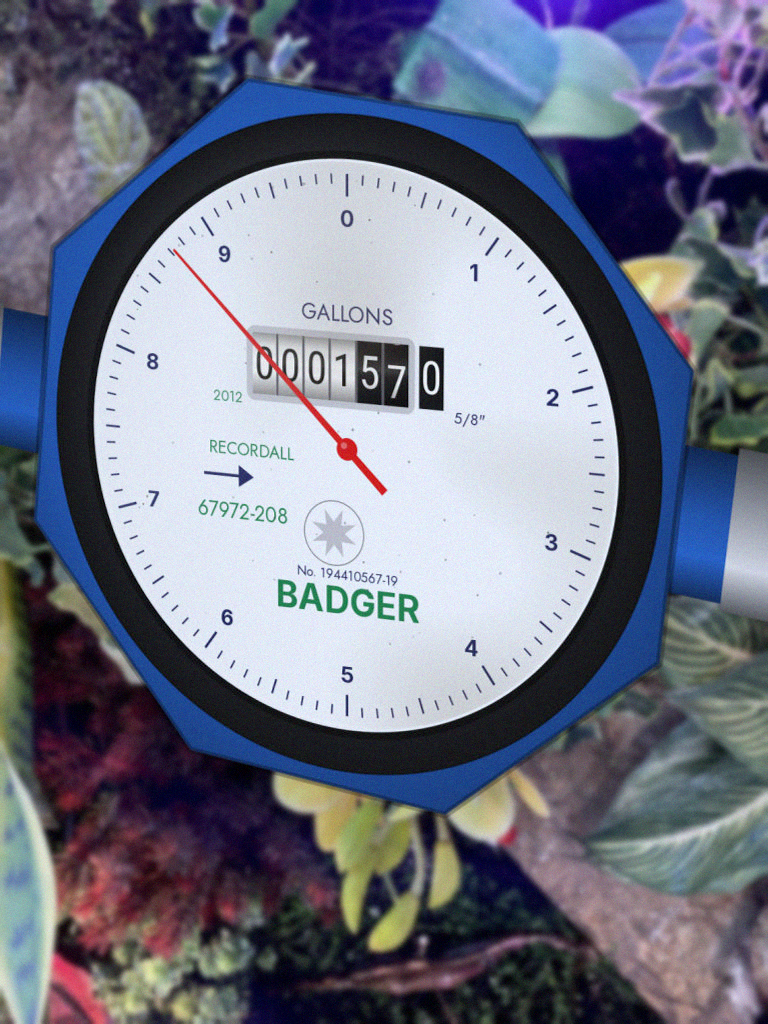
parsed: 1568.7 gal
